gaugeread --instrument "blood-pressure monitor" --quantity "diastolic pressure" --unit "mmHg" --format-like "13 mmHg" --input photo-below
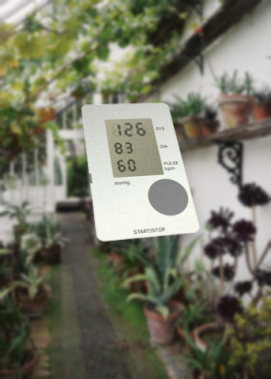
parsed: 83 mmHg
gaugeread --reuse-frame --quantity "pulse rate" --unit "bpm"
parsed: 60 bpm
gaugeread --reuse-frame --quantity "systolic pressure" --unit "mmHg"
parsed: 126 mmHg
